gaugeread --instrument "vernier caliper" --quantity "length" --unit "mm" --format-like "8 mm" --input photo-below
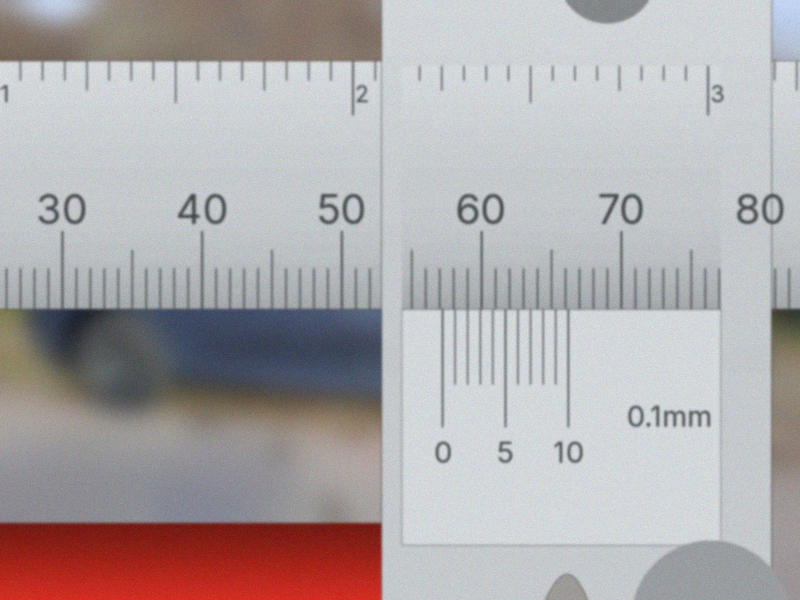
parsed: 57.2 mm
